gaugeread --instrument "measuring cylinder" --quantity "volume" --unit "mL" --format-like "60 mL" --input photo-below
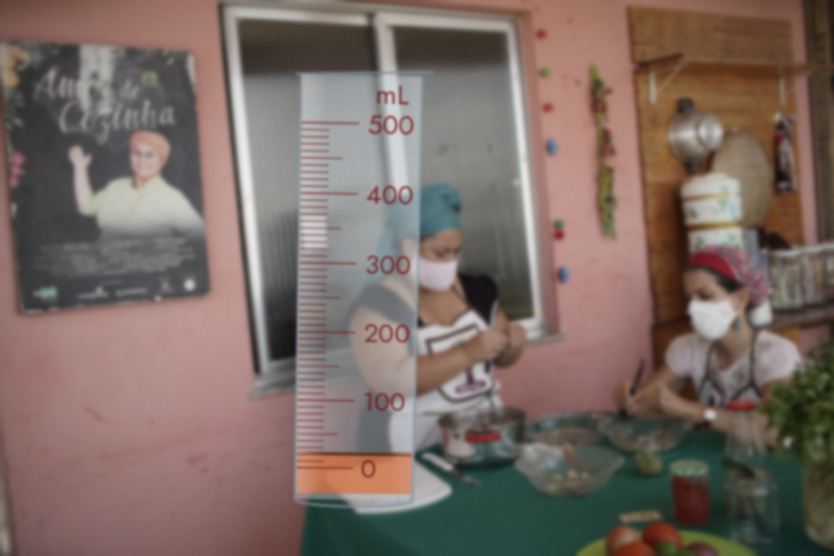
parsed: 20 mL
